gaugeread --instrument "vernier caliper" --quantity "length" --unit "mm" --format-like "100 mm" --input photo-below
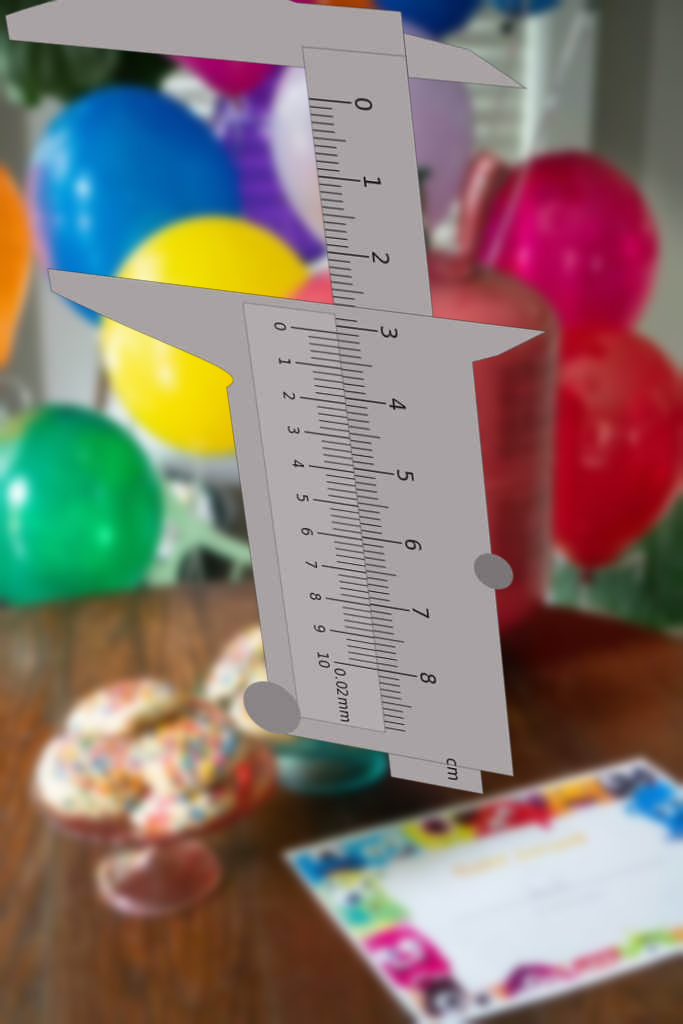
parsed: 31.0 mm
